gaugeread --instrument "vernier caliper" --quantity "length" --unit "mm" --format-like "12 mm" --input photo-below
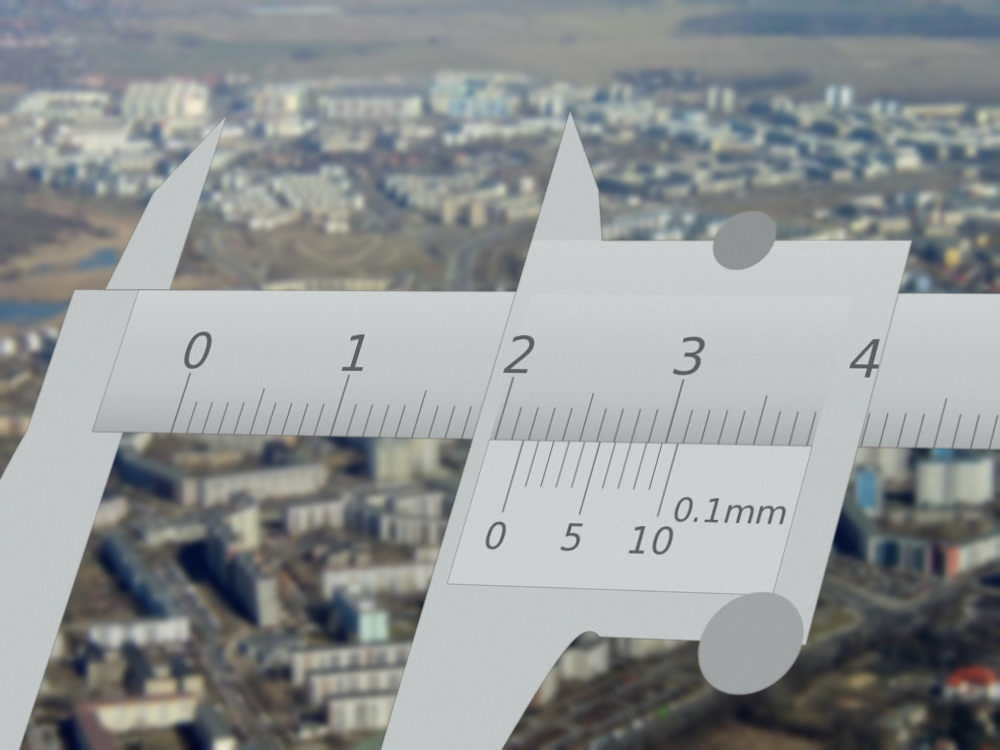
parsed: 21.7 mm
